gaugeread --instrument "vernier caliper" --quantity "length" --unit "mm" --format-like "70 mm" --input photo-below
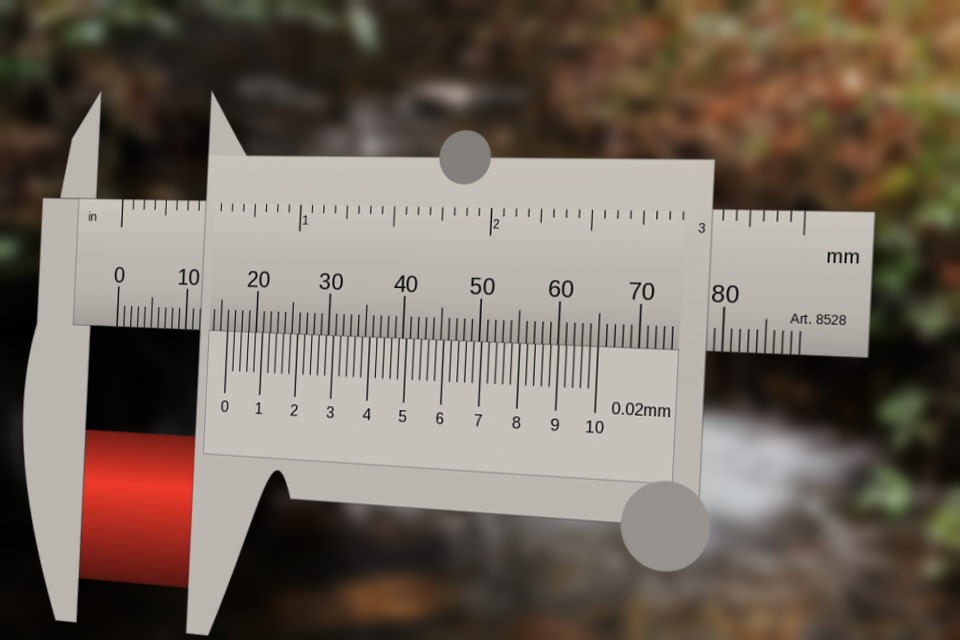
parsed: 16.0 mm
